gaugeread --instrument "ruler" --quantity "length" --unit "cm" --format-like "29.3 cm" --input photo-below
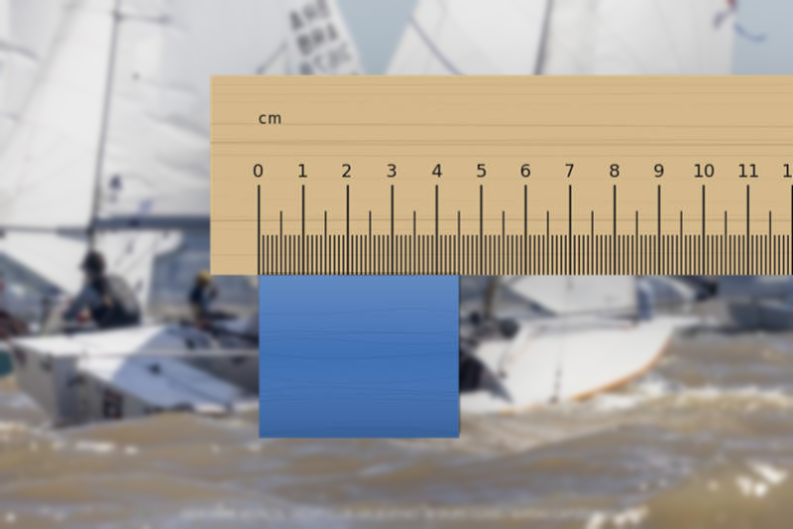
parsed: 4.5 cm
